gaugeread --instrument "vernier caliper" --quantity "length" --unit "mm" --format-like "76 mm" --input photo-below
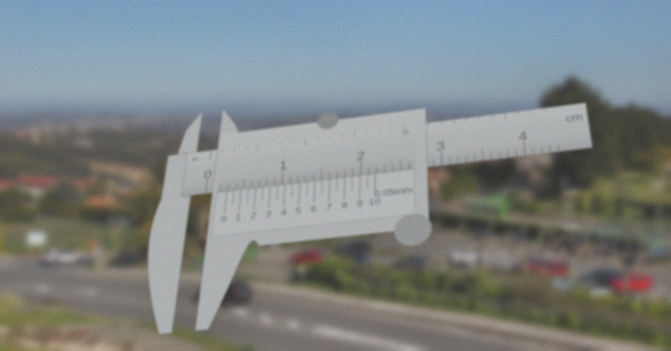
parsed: 2.8 mm
